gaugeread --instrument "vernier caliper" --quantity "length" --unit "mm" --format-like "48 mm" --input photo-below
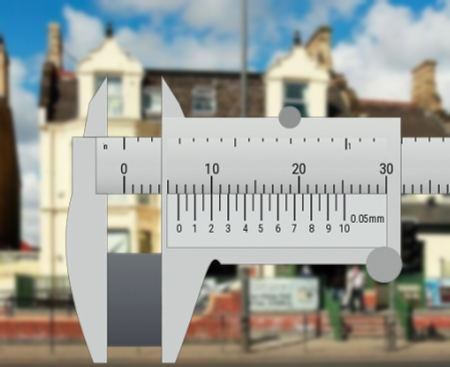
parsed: 6.2 mm
